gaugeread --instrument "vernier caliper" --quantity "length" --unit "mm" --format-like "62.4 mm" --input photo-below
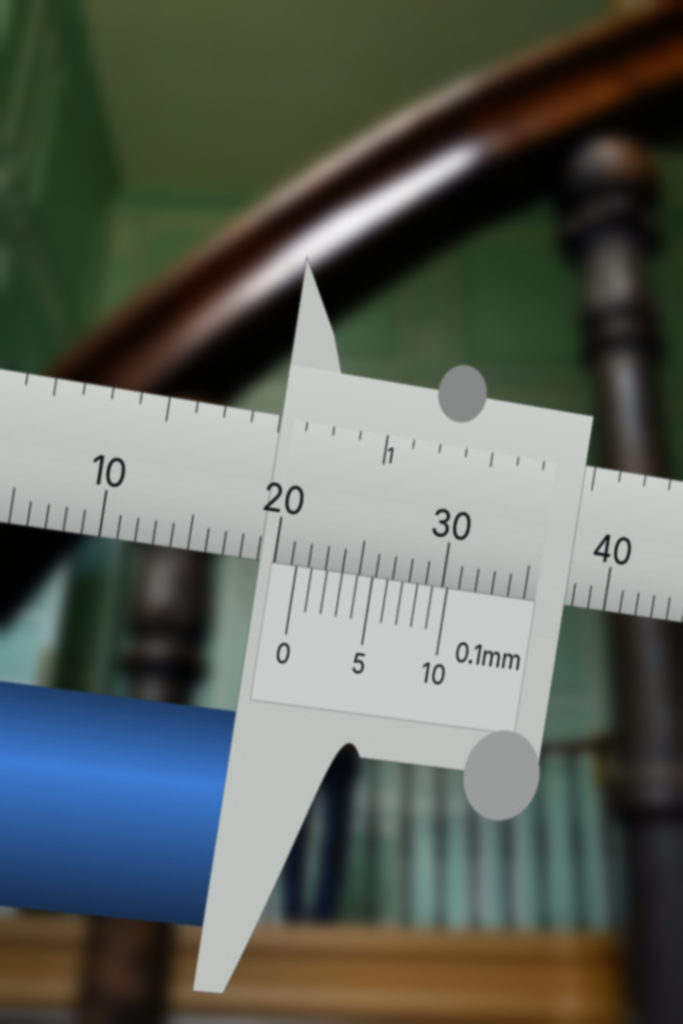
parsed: 21.3 mm
